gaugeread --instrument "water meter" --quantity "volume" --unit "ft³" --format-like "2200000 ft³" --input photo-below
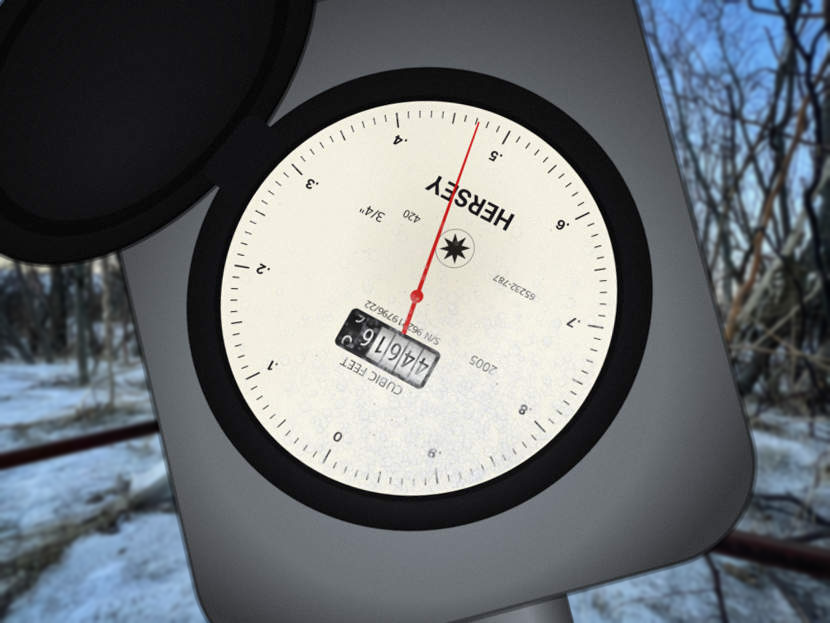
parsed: 446165.47 ft³
